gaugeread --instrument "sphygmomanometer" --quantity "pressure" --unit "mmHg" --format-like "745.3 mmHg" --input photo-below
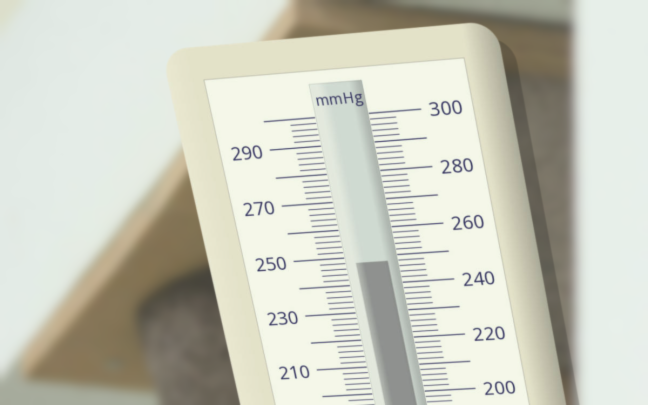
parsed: 248 mmHg
